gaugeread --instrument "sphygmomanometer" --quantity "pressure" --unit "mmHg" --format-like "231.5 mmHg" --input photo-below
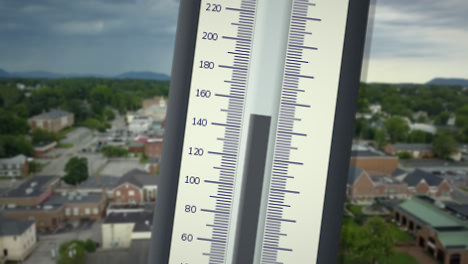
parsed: 150 mmHg
